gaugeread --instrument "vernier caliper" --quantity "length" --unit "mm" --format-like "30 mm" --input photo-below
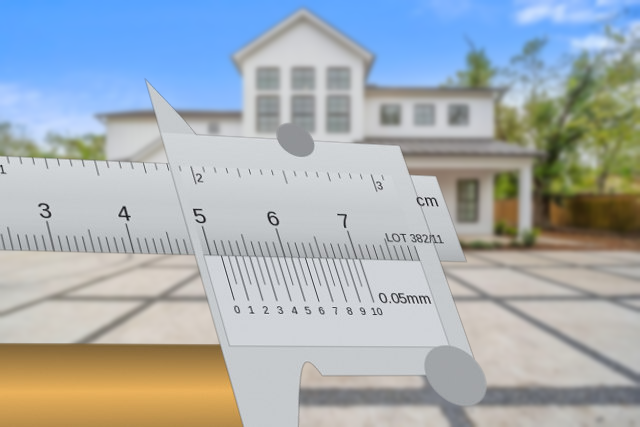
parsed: 51.4 mm
